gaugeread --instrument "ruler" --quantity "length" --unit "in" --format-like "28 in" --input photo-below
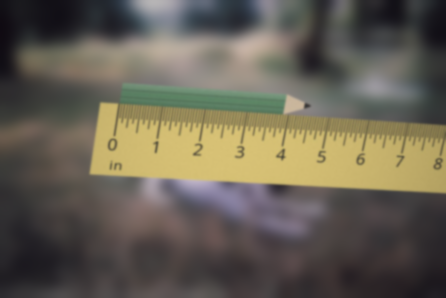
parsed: 4.5 in
